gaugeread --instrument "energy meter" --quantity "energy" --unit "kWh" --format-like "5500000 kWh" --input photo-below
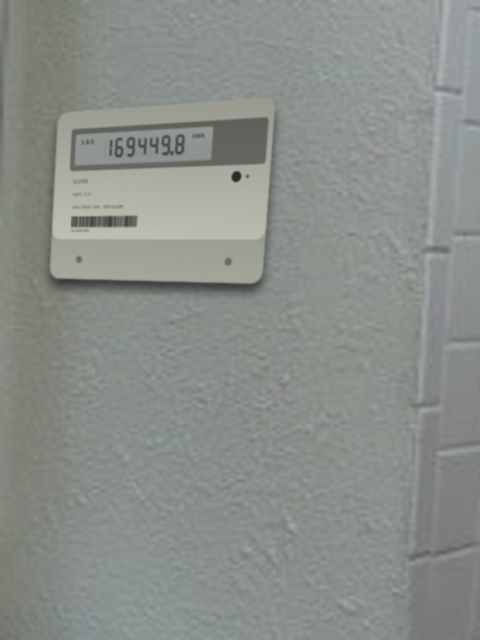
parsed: 169449.8 kWh
